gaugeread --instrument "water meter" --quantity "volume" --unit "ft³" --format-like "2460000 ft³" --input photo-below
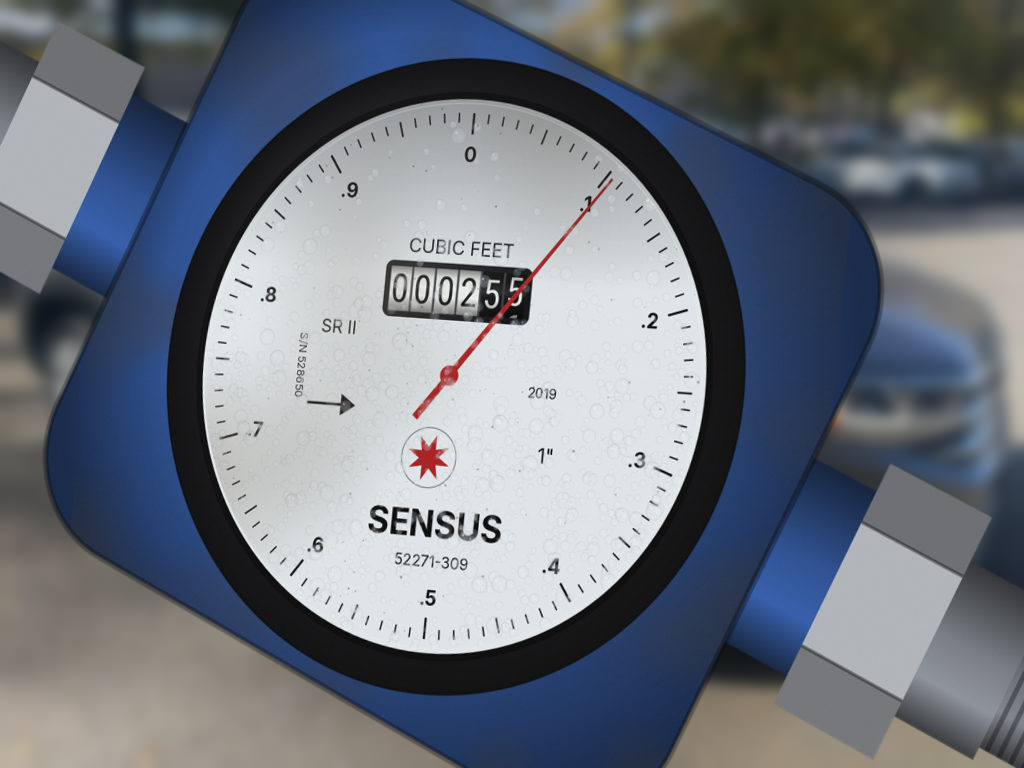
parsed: 255.10 ft³
